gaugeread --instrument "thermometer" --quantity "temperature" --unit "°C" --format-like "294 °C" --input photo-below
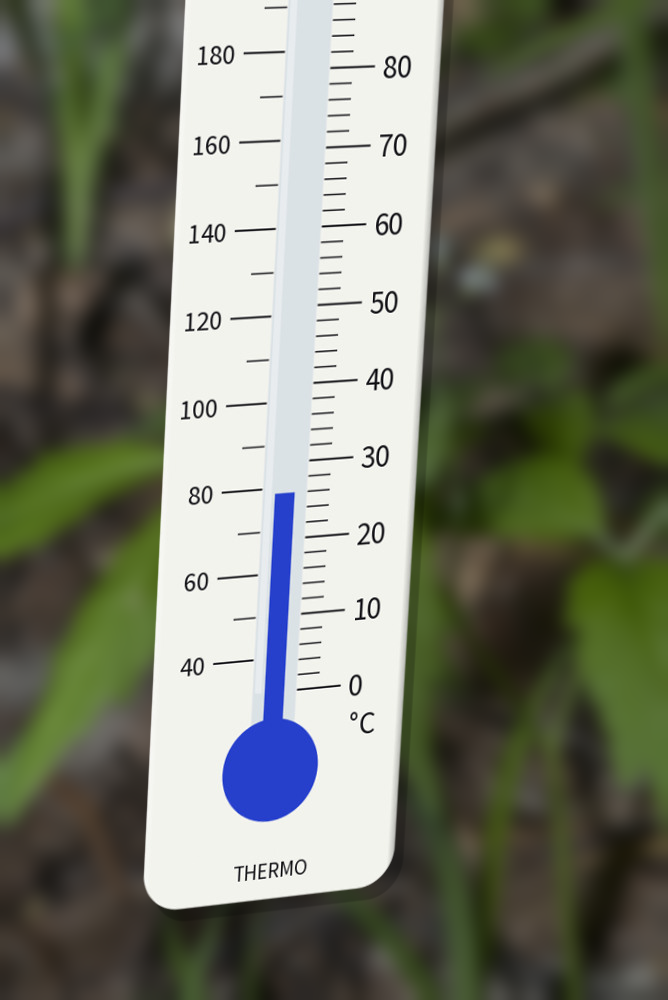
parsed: 26 °C
